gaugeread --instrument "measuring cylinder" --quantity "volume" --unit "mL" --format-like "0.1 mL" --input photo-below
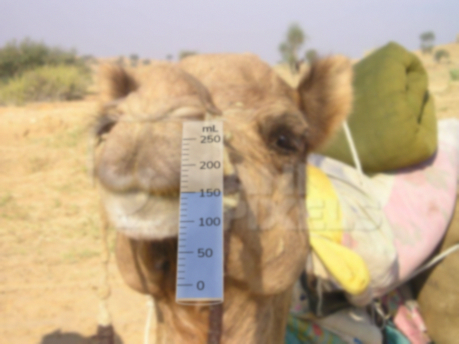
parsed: 150 mL
